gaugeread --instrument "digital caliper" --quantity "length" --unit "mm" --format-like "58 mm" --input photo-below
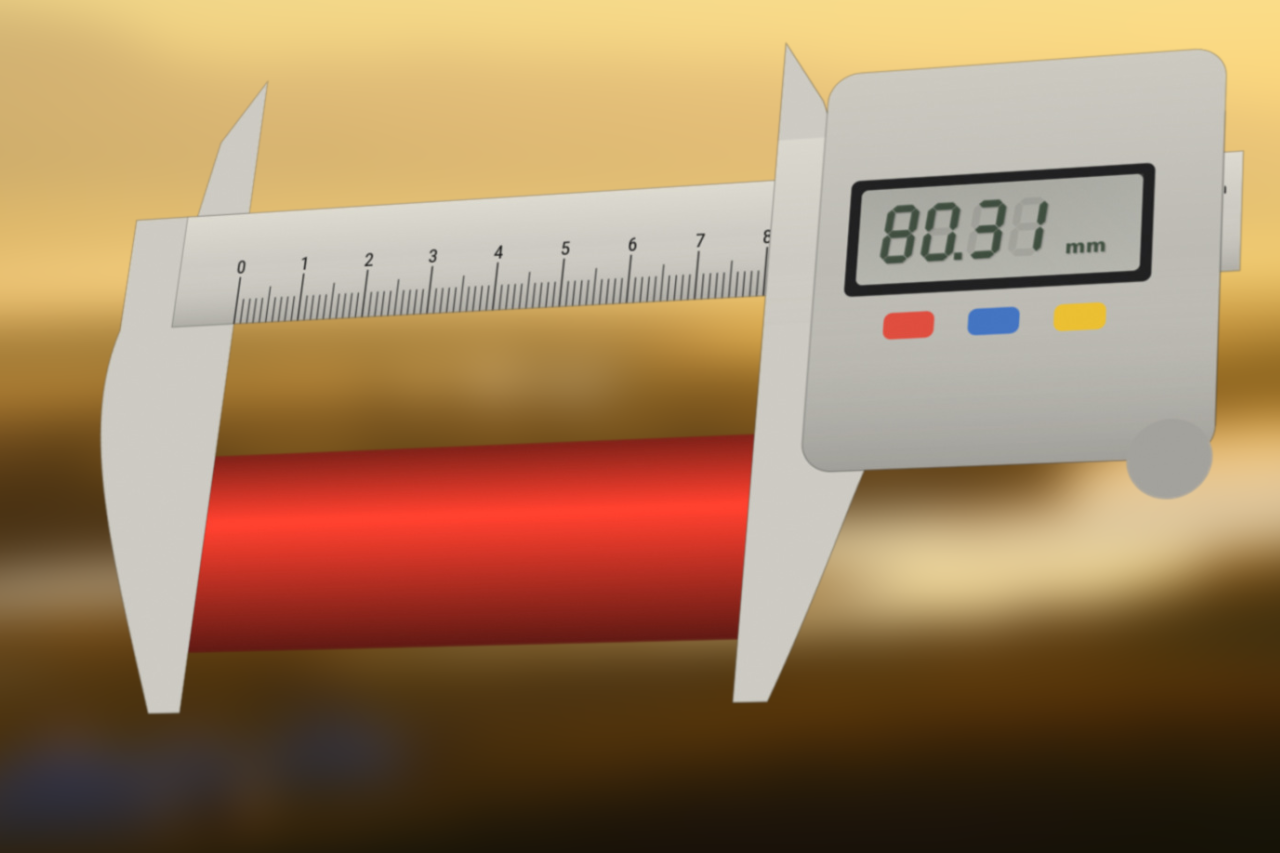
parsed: 80.31 mm
